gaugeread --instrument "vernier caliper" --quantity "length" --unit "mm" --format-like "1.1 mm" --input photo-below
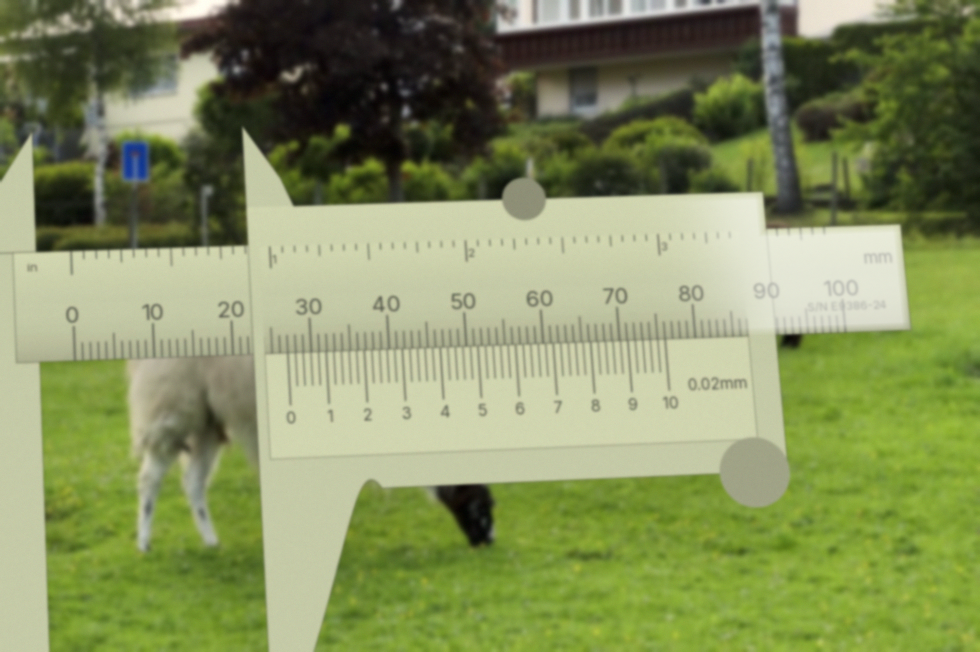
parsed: 27.0 mm
